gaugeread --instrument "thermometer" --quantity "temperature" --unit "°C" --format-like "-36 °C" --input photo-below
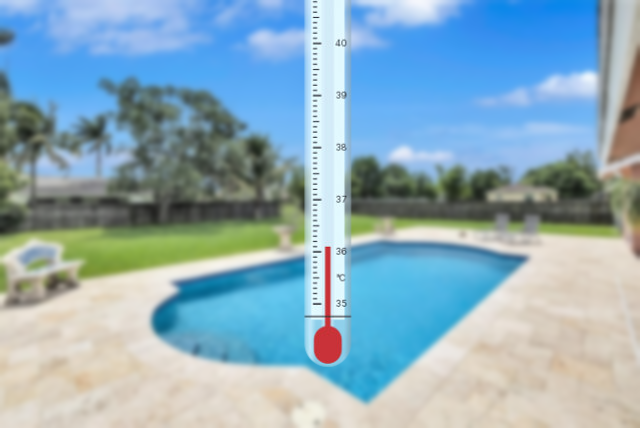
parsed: 36.1 °C
